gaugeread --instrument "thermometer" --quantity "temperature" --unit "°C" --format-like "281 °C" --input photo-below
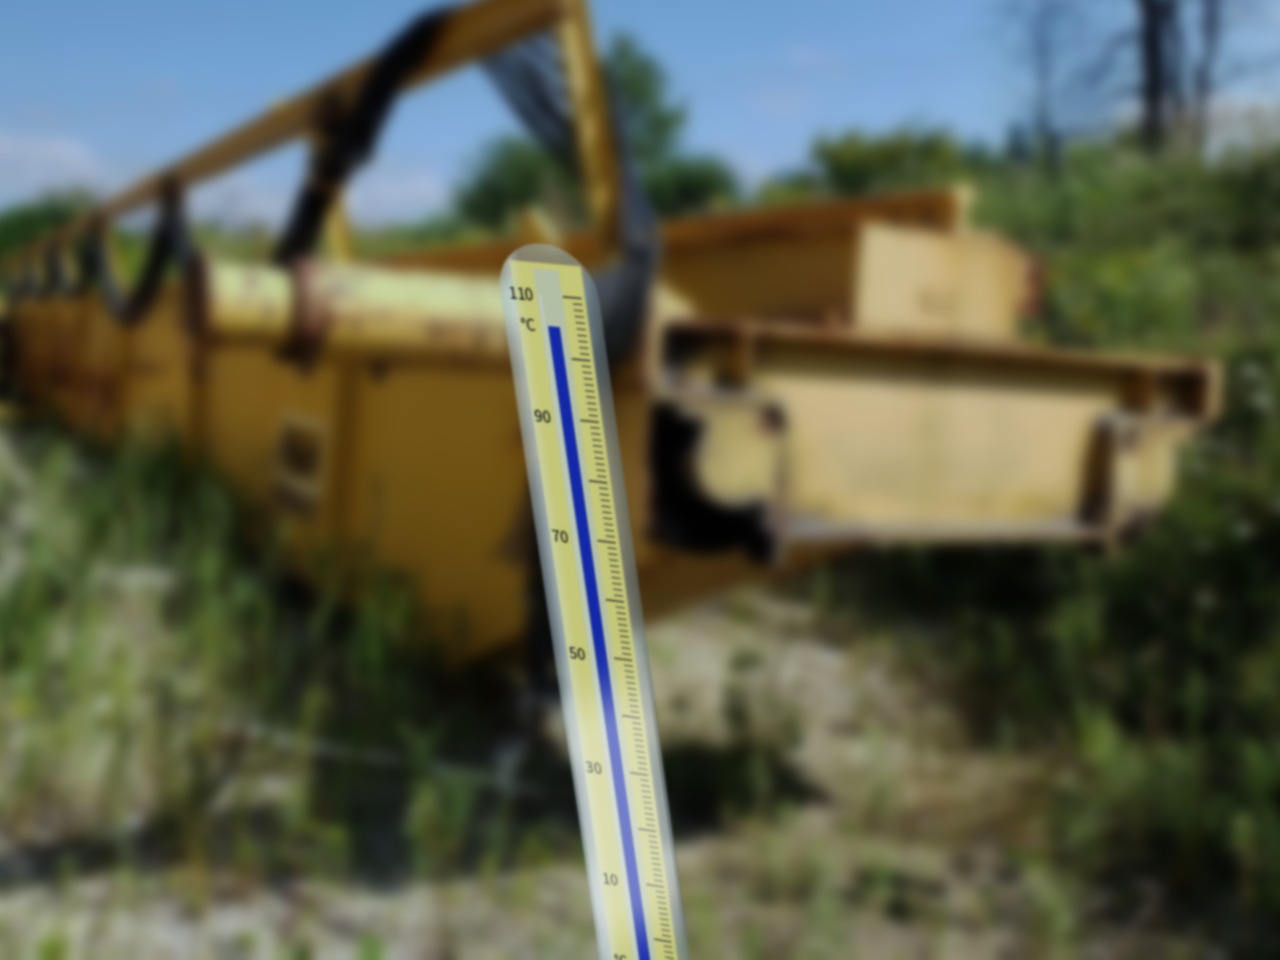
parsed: 105 °C
